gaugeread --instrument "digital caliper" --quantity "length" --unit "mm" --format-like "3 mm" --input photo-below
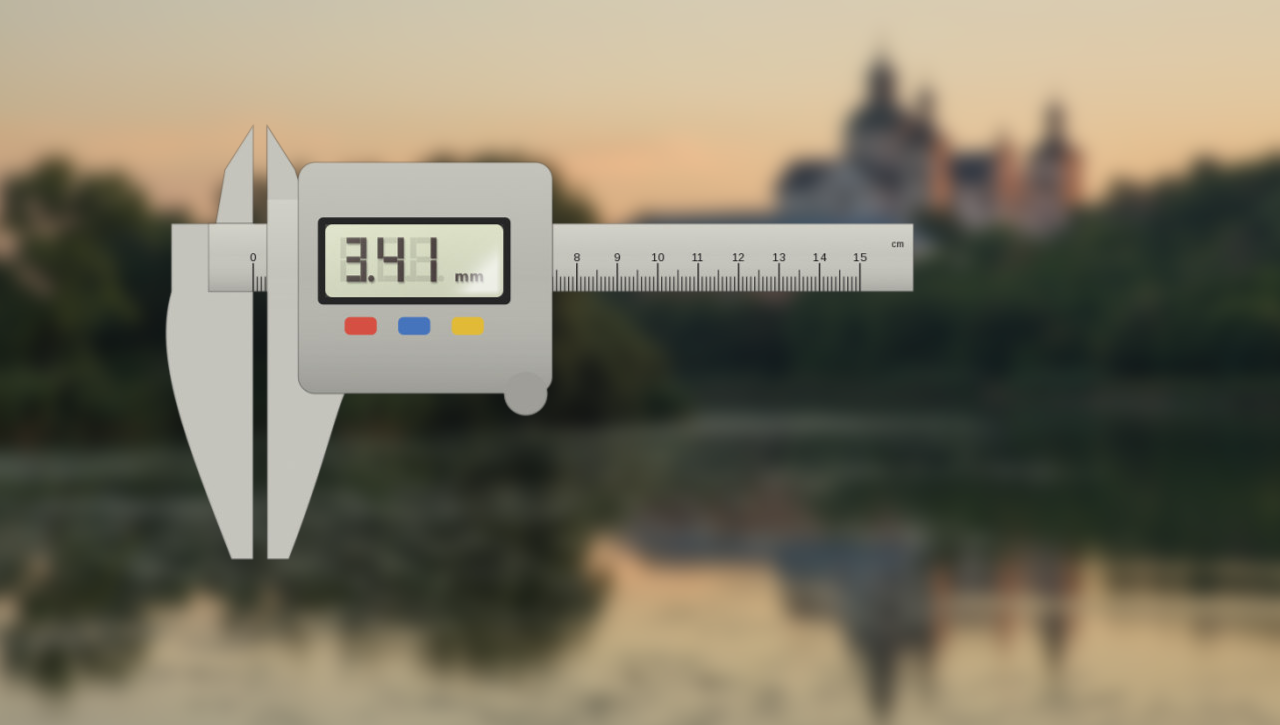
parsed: 3.41 mm
